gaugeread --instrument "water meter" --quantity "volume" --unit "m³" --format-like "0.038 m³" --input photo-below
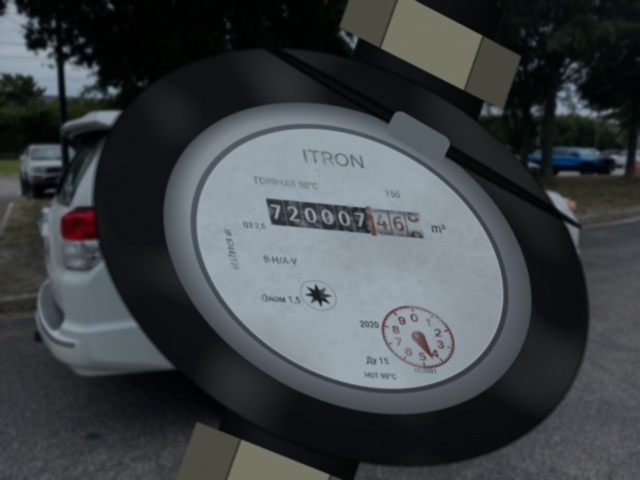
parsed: 720007.4684 m³
